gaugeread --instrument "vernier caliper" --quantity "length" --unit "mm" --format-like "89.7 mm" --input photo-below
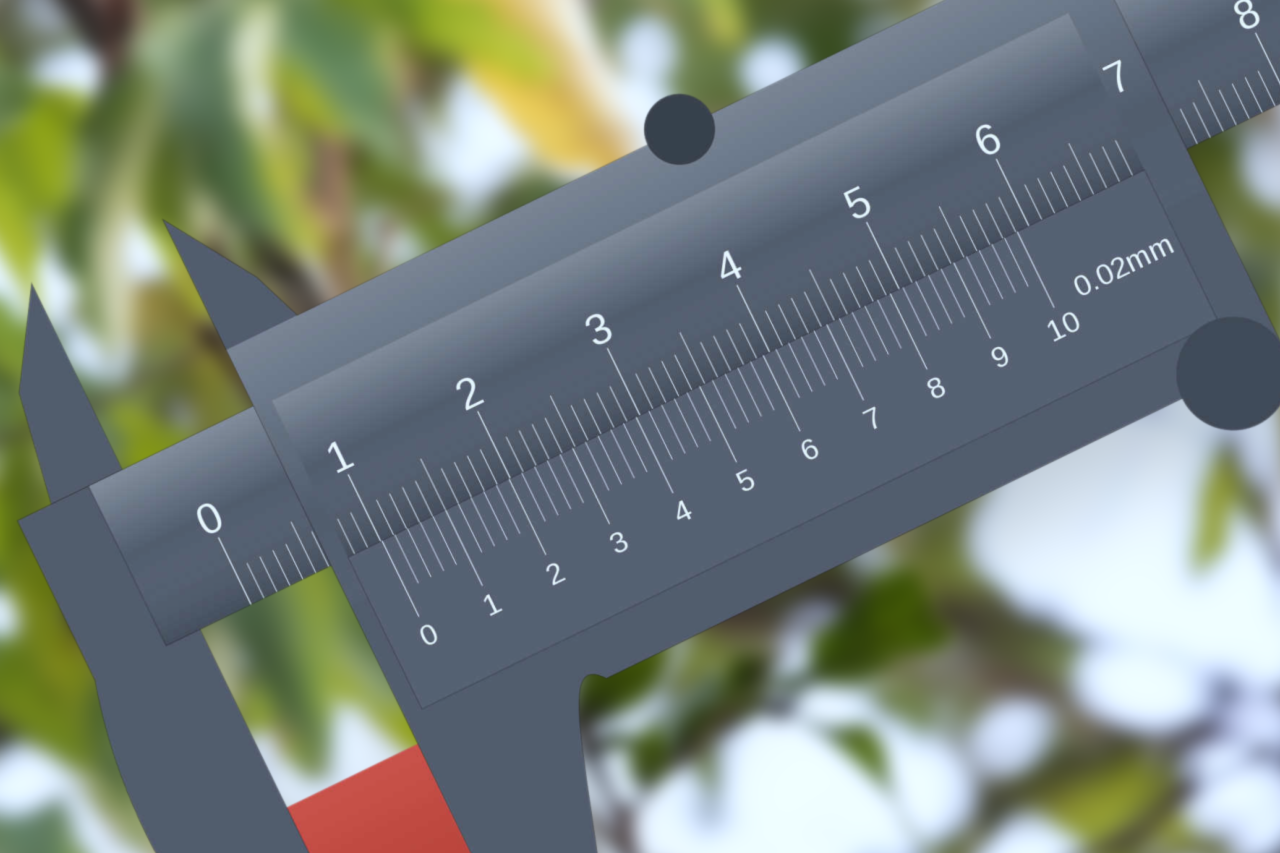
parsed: 10.1 mm
